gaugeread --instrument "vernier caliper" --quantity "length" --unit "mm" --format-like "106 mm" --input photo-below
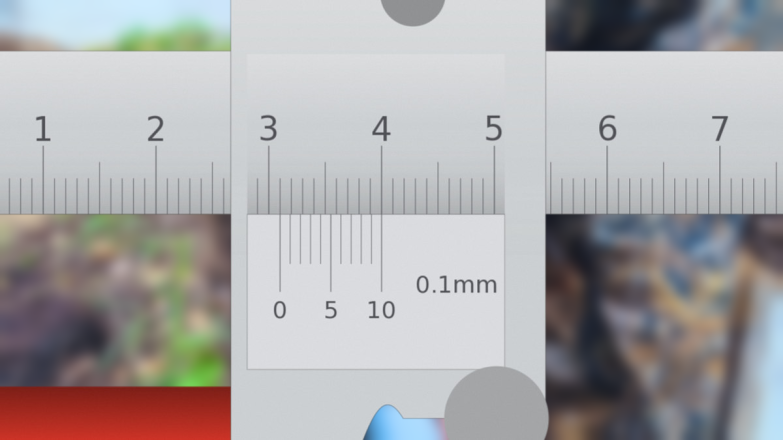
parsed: 31.0 mm
